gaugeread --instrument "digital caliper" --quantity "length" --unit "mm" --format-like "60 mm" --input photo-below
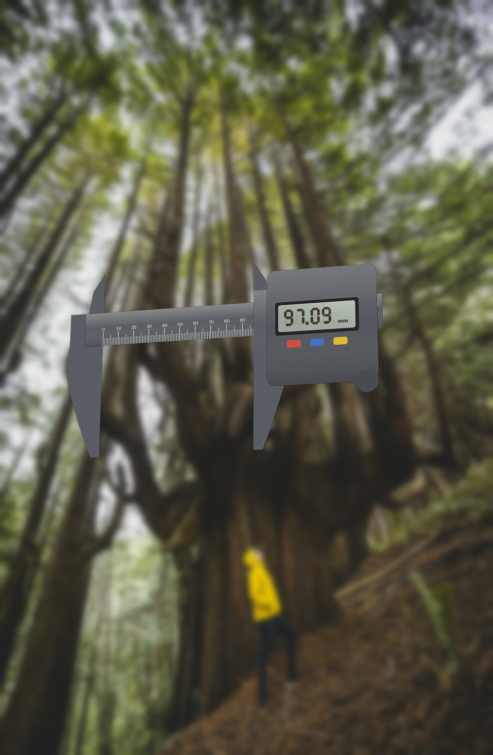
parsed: 97.09 mm
